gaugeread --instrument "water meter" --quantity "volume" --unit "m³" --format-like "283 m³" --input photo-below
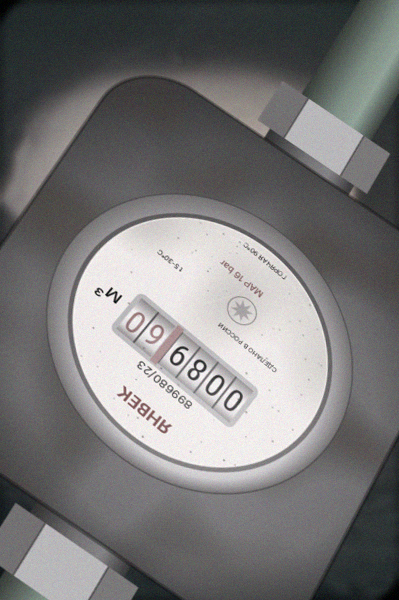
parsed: 89.60 m³
